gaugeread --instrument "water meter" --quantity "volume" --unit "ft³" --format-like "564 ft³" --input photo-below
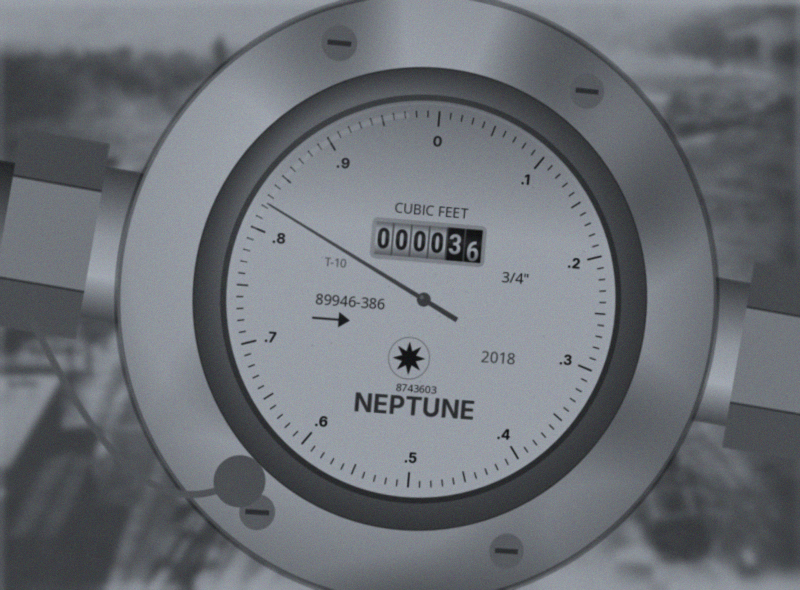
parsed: 35.82 ft³
